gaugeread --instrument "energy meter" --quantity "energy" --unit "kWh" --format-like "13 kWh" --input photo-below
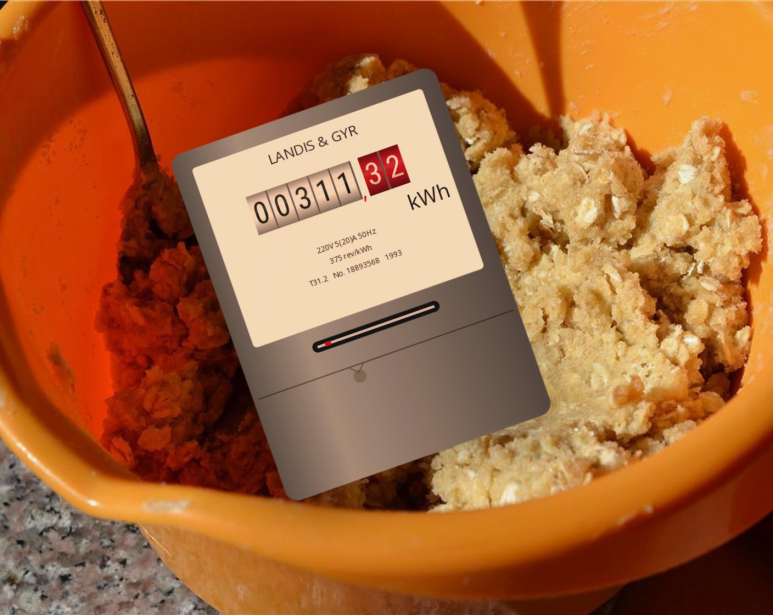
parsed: 311.32 kWh
